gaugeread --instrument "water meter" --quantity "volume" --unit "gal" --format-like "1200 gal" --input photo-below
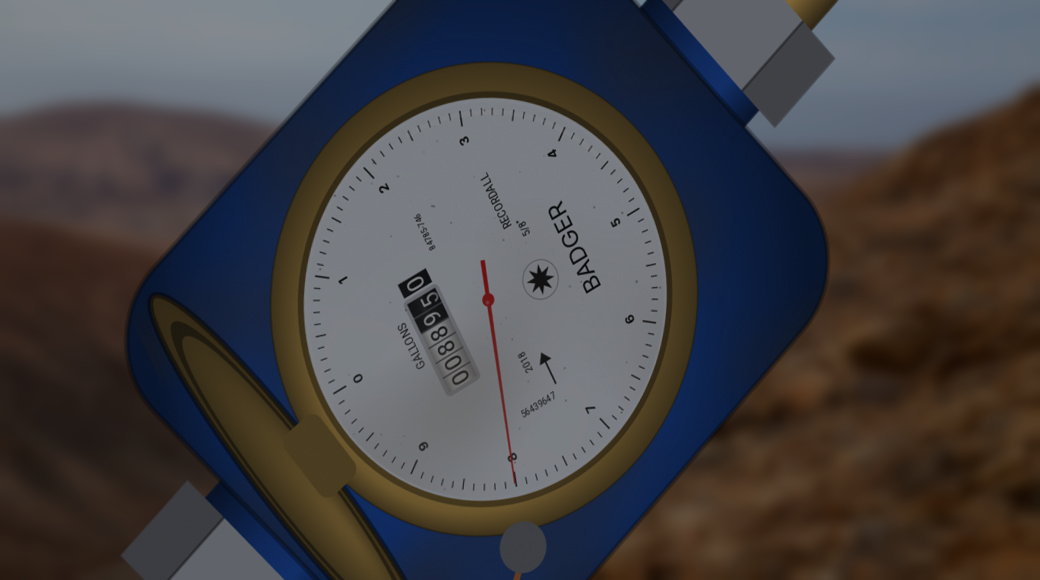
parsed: 88948.0 gal
